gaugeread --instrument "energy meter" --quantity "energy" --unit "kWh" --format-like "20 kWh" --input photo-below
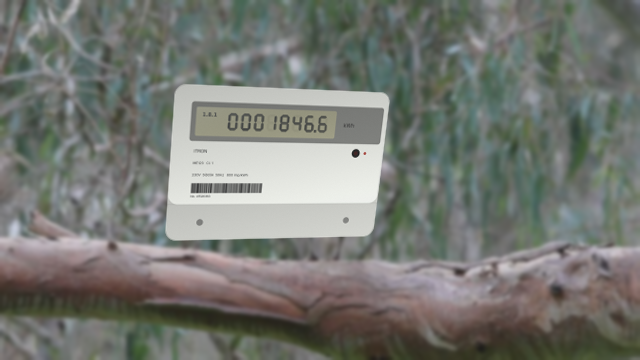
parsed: 1846.6 kWh
